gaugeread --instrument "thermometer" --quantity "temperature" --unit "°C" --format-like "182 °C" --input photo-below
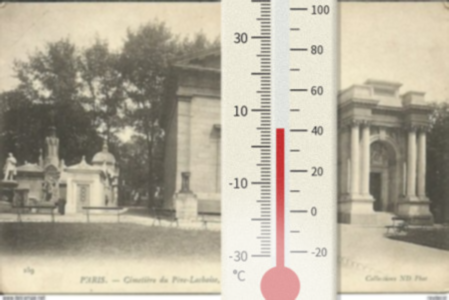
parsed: 5 °C
